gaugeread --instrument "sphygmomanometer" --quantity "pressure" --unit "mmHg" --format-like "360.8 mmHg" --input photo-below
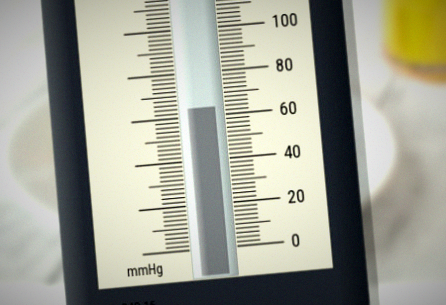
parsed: 64 mmHg
